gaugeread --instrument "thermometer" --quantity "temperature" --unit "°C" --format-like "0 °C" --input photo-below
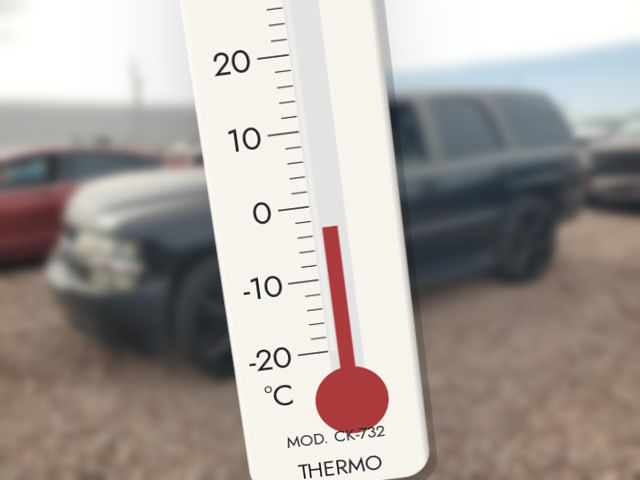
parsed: -3 °C
